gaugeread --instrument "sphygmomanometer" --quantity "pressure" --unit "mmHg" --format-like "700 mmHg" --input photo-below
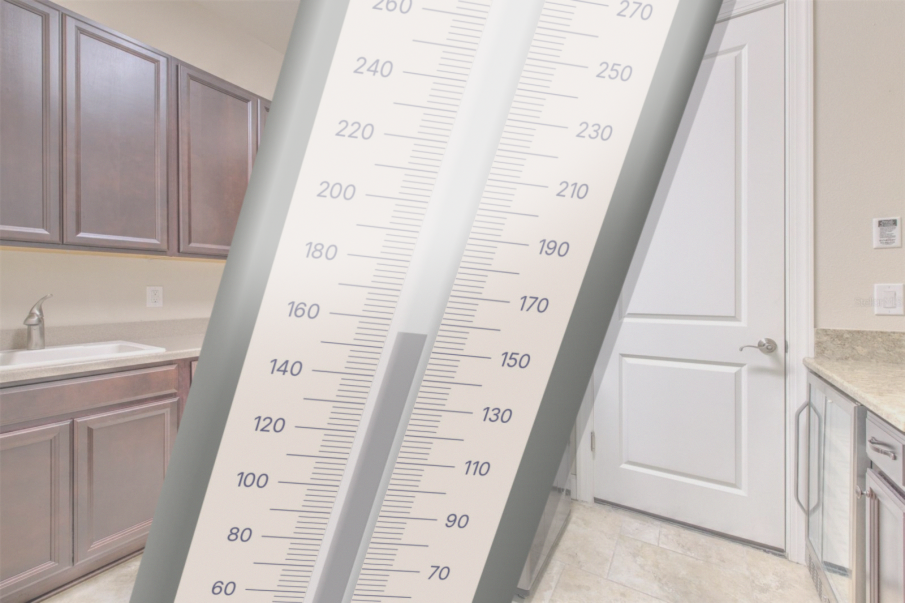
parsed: 156 mmHg
